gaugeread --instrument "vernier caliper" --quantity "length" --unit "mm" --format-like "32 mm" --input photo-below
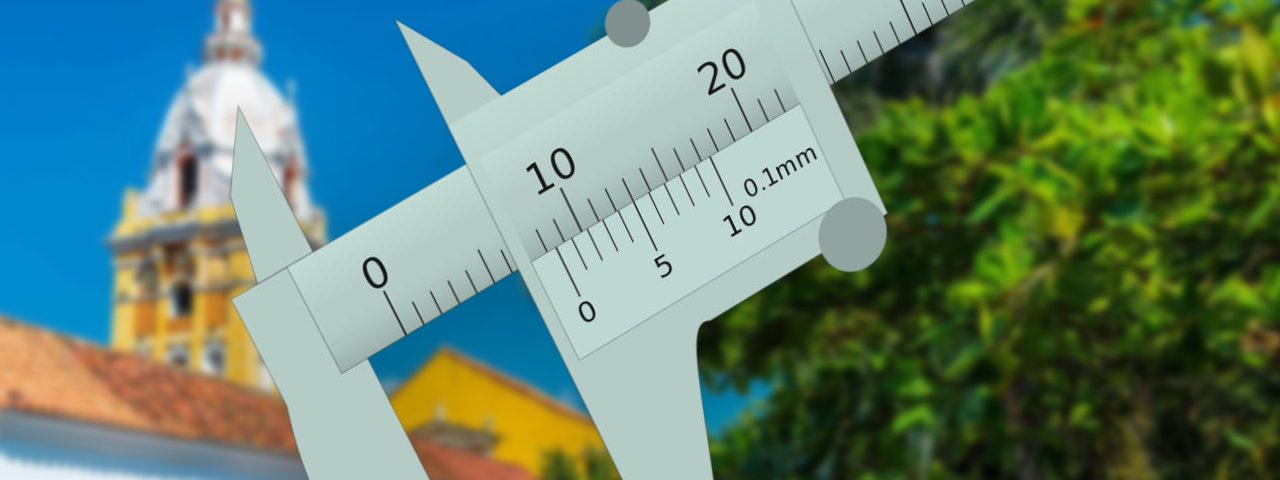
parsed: 8.5 mm
